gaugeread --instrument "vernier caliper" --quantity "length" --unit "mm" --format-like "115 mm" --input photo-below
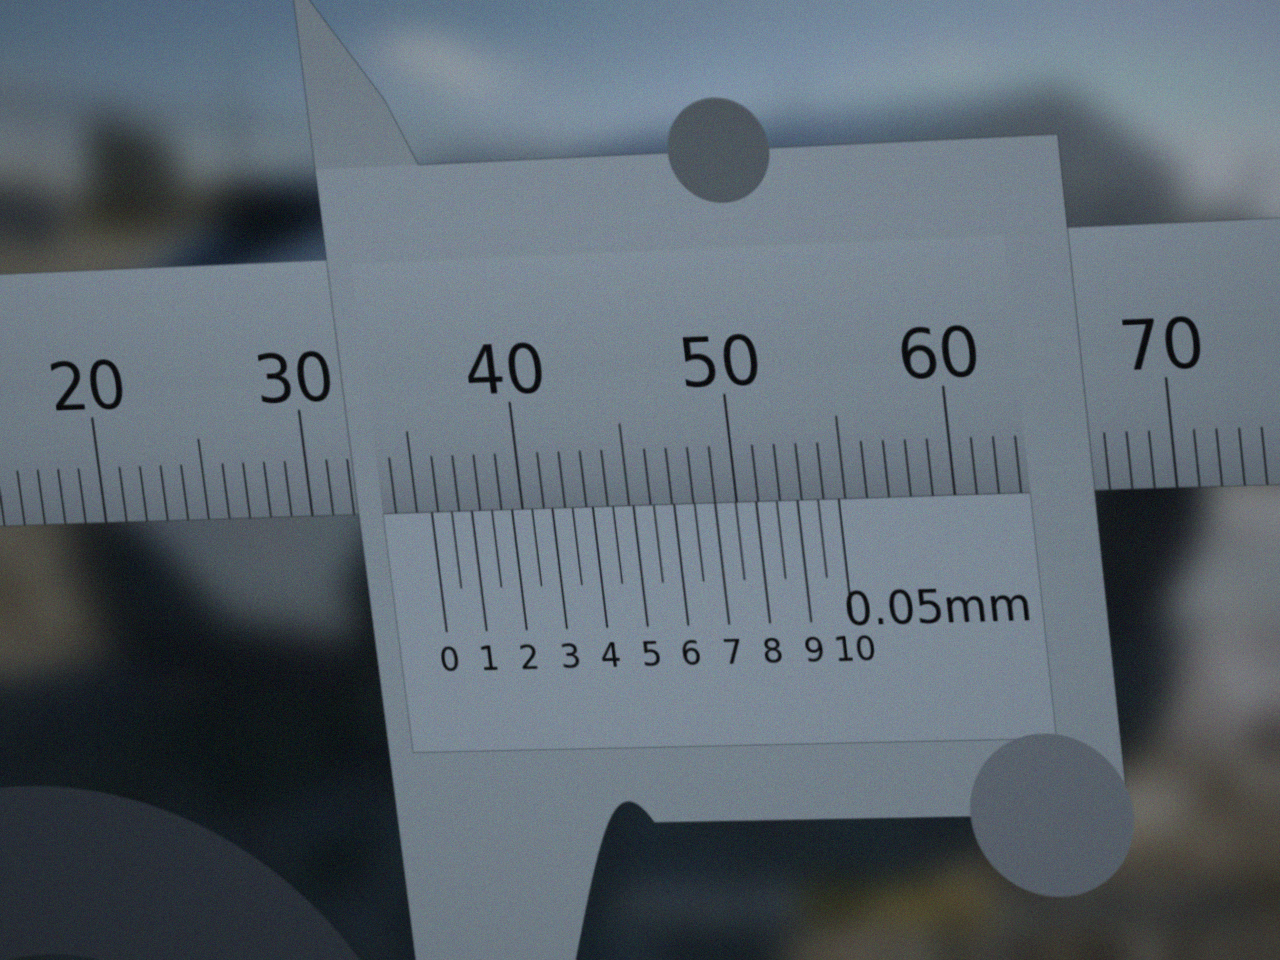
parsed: 35.7 mm
